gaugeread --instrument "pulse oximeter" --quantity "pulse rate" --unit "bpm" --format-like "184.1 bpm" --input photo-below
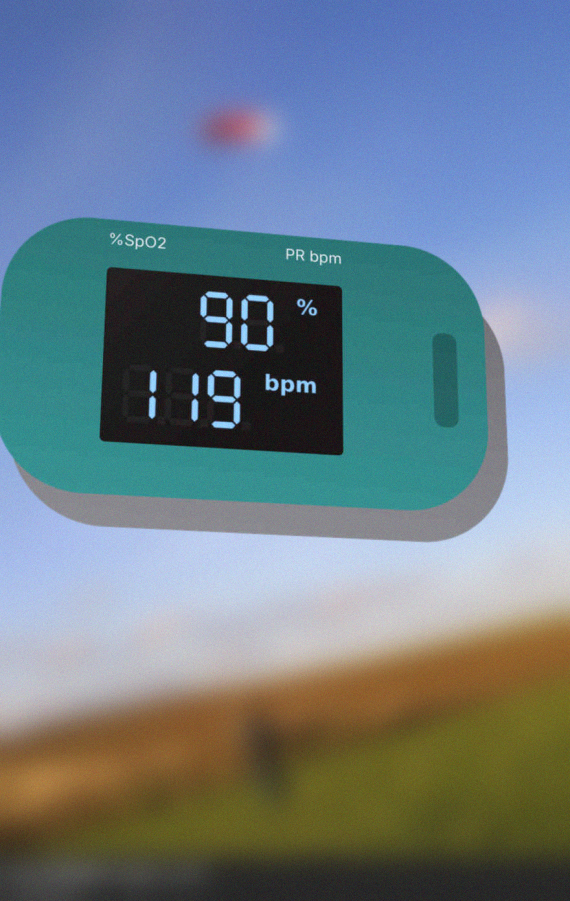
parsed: 119 bpm
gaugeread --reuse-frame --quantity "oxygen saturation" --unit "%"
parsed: 90 %
